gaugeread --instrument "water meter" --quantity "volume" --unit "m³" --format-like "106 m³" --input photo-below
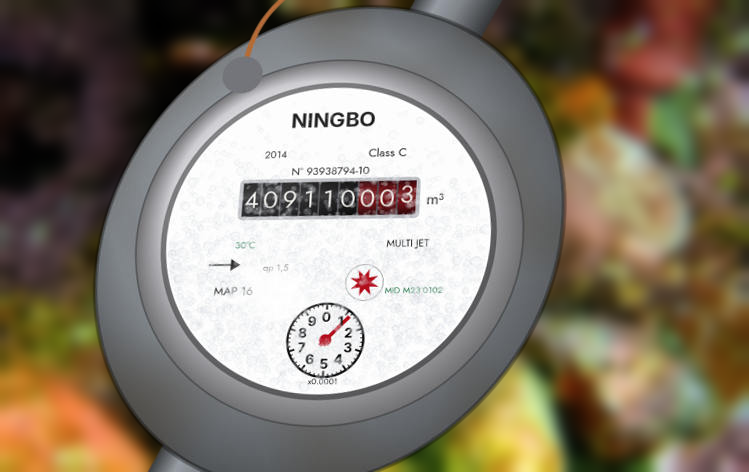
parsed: 409110.0031 m³
